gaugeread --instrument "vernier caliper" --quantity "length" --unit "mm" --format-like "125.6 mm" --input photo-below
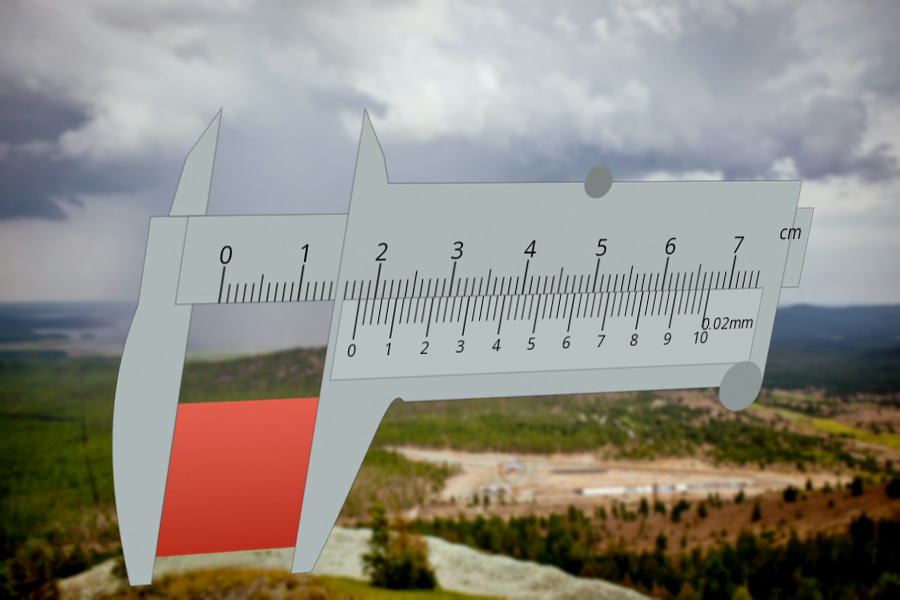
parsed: 18.0 mm
